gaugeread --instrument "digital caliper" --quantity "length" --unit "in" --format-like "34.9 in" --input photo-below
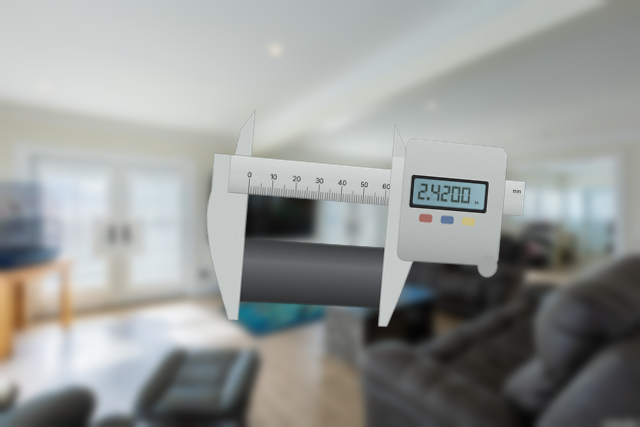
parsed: 2.4200 in
